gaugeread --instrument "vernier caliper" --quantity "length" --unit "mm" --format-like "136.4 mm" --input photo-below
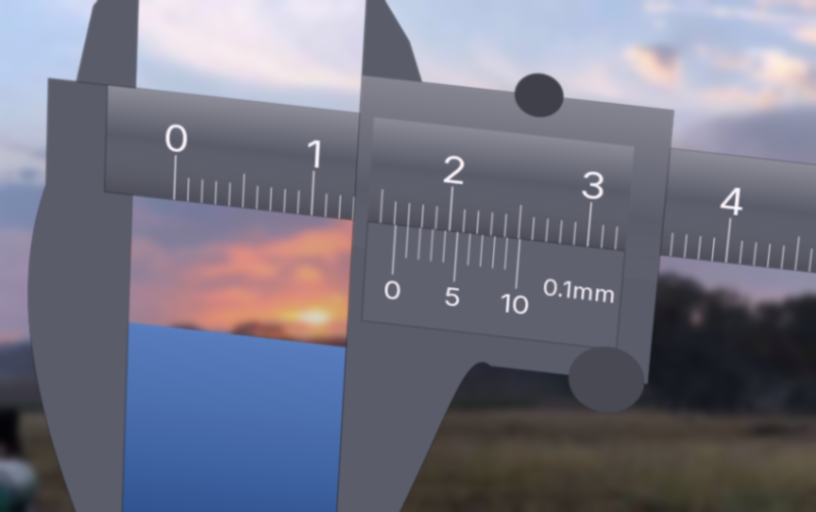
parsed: 16.1 mm
